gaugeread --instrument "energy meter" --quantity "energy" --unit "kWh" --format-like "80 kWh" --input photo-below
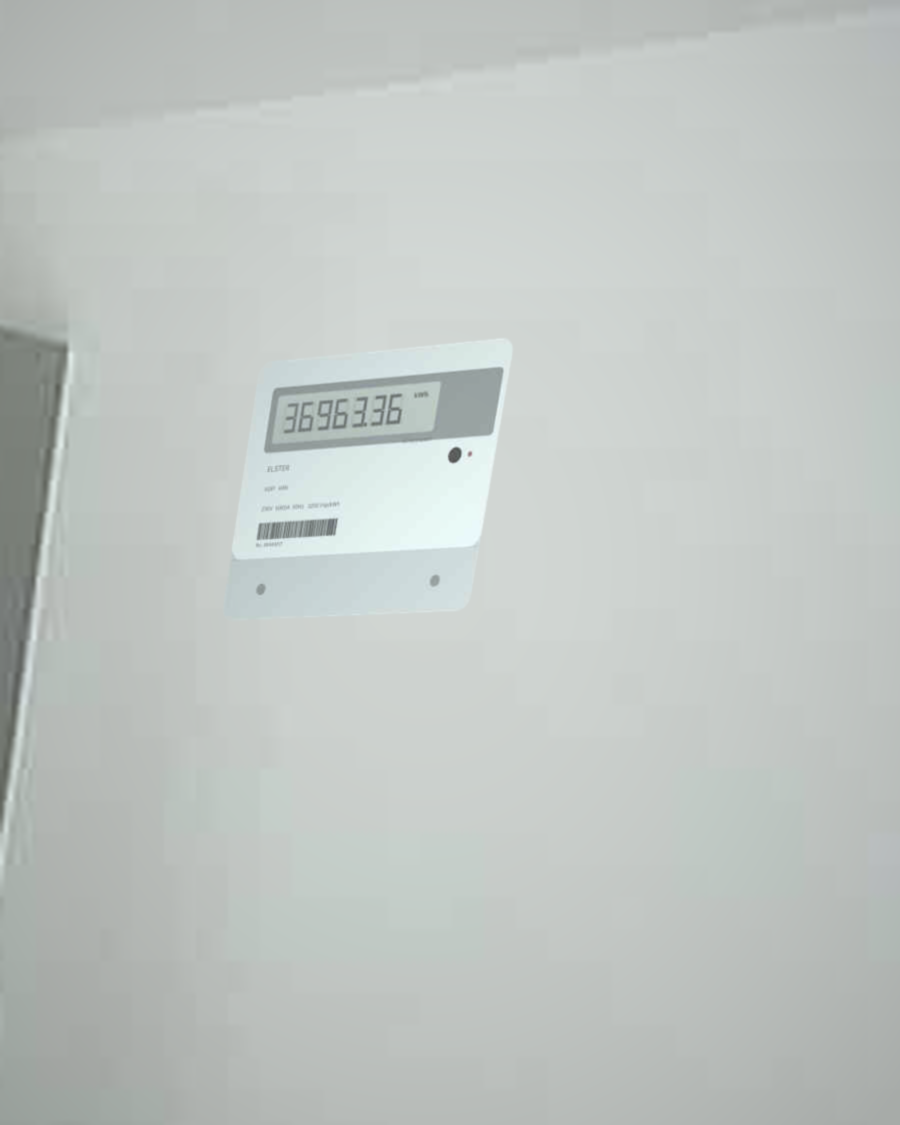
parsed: 36963.36 kWh
